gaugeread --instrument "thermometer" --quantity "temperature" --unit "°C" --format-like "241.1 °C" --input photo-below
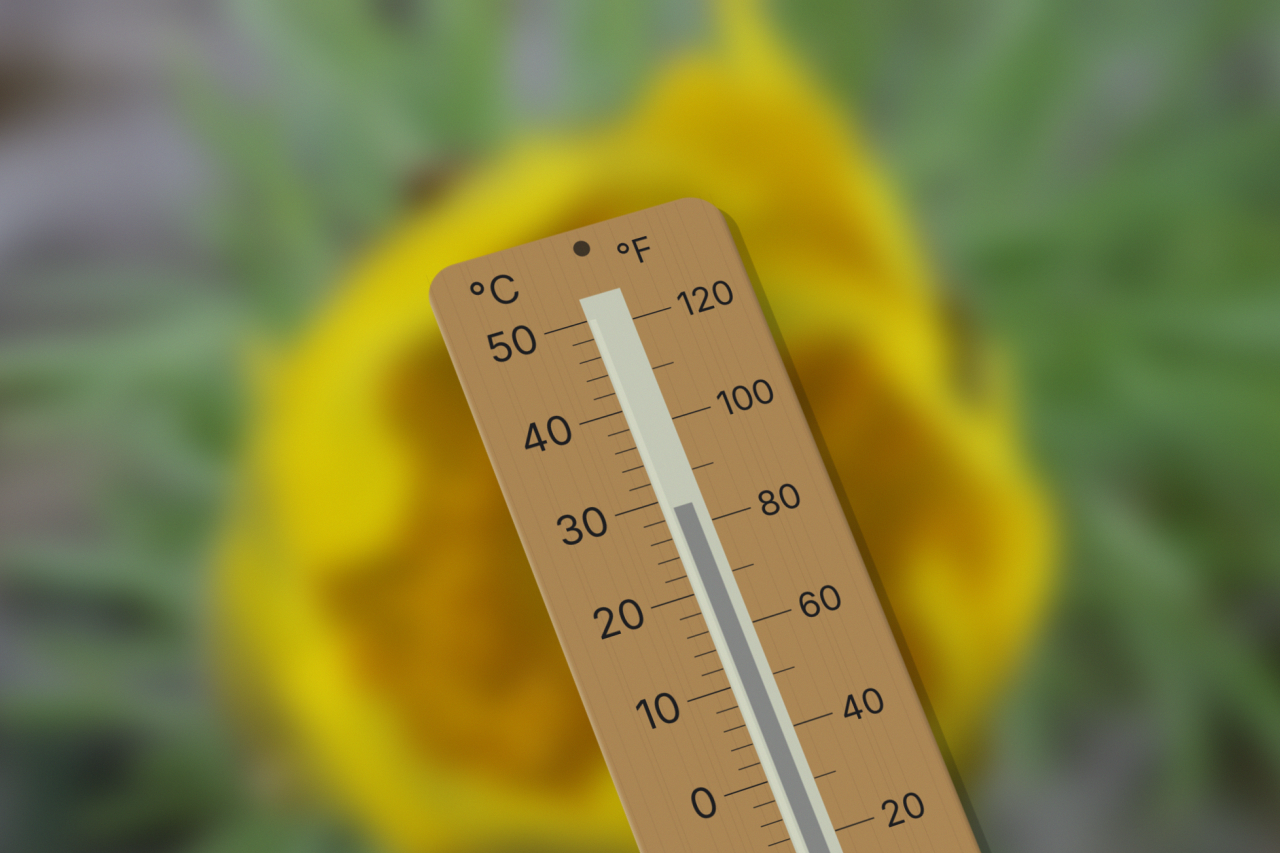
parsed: 29 °C
